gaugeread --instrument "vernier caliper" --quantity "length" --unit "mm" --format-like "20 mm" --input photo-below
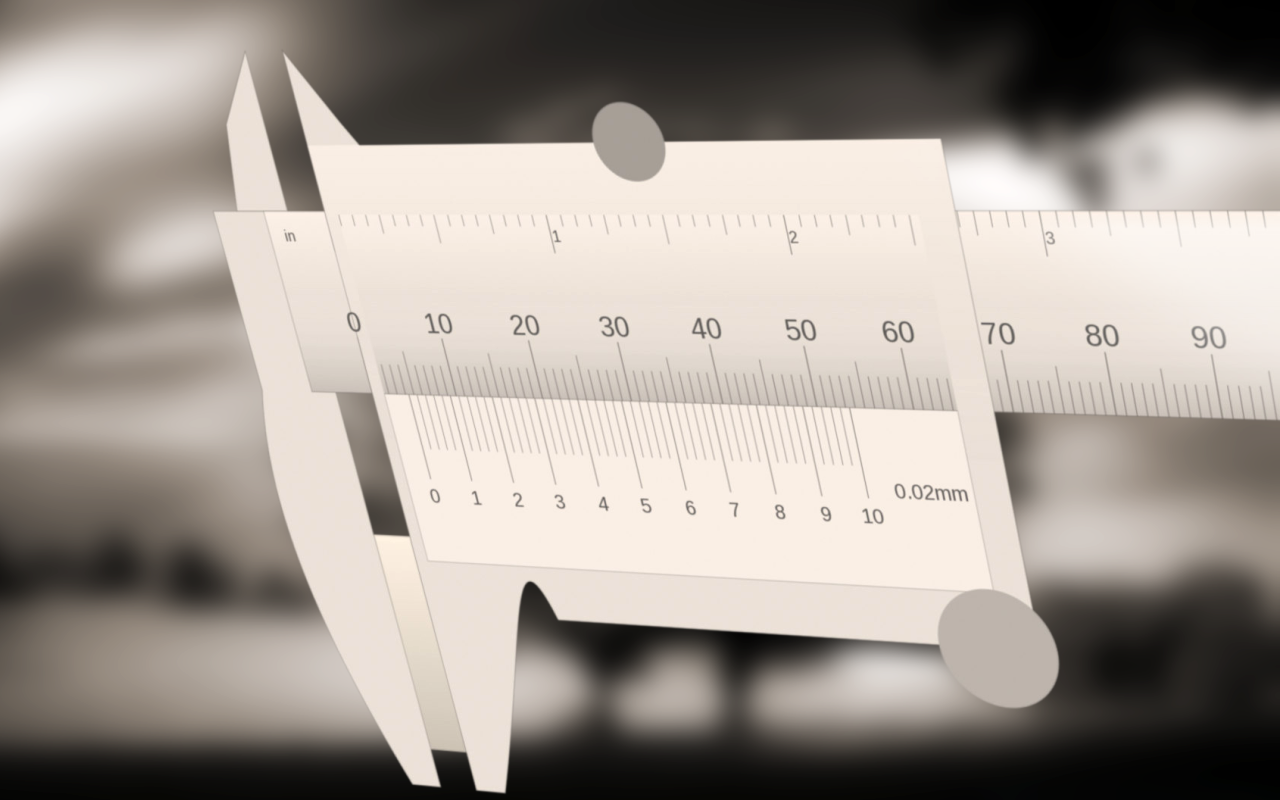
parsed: 4.4 mm
